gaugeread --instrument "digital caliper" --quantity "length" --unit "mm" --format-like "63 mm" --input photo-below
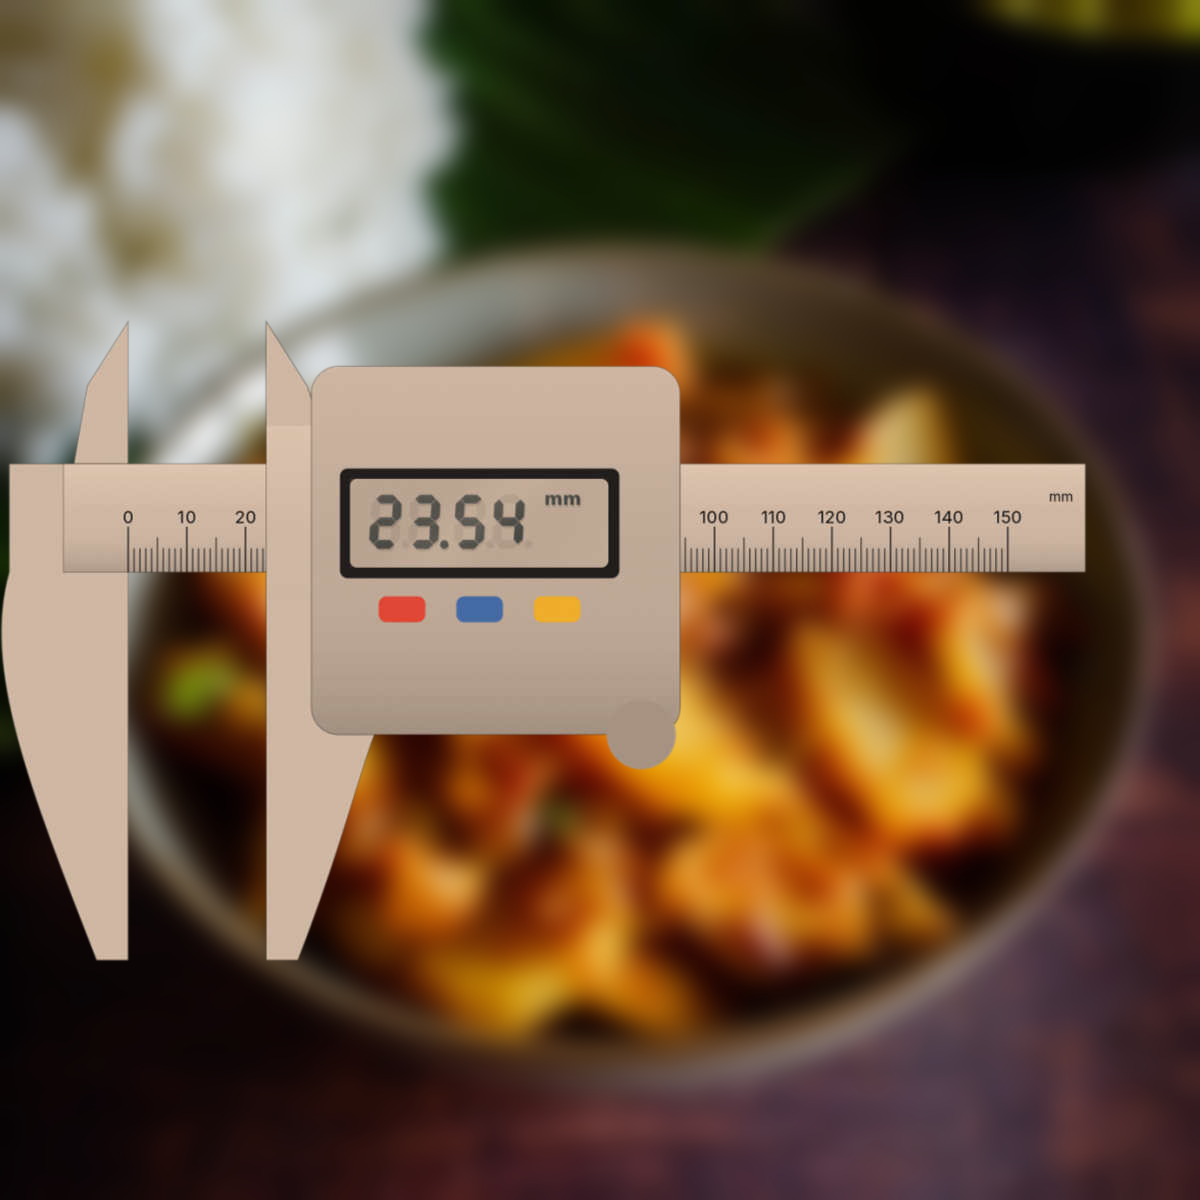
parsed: 23.54 mm
